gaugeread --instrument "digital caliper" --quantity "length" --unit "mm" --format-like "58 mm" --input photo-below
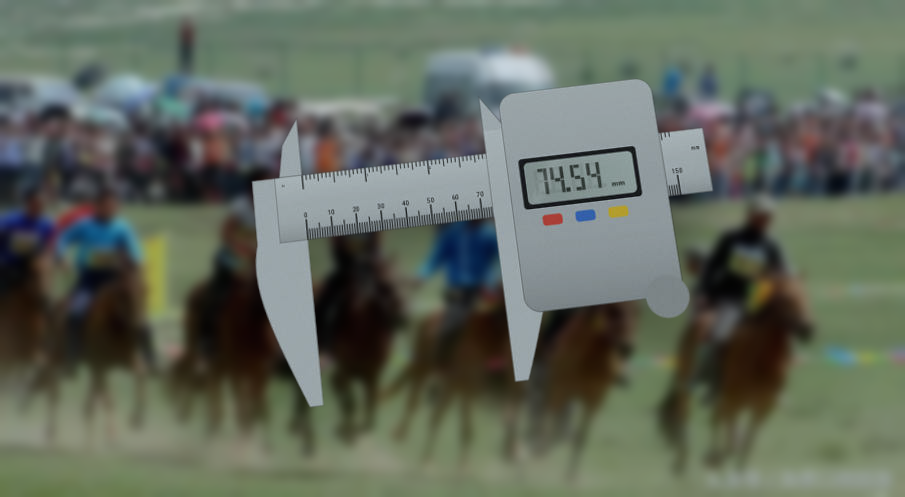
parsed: 74.54 mm
